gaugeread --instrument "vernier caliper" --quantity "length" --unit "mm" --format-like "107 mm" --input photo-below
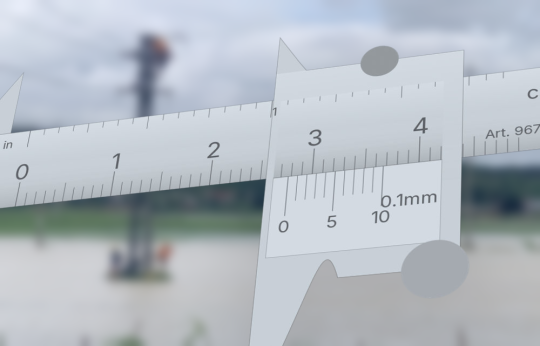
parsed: 27.7 mm
